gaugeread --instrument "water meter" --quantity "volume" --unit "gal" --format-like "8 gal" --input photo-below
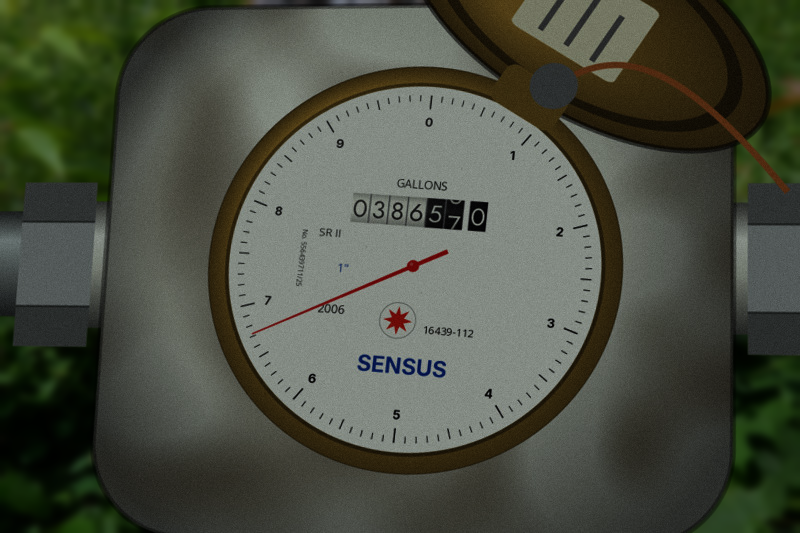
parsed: 386566.7 gal
